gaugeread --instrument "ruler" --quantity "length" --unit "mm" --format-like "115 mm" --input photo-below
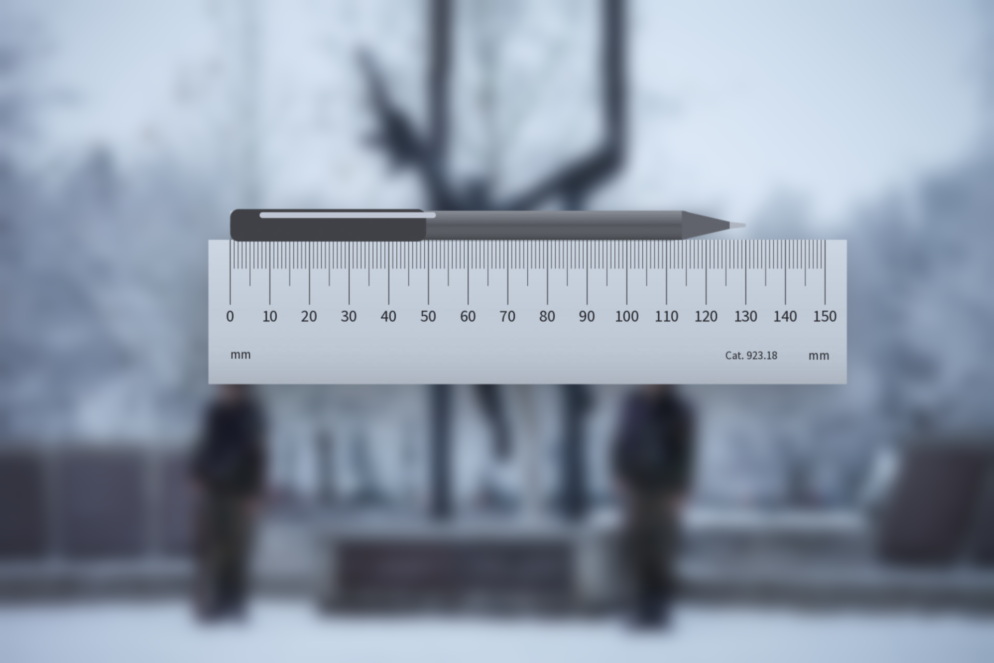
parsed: 130 mm
